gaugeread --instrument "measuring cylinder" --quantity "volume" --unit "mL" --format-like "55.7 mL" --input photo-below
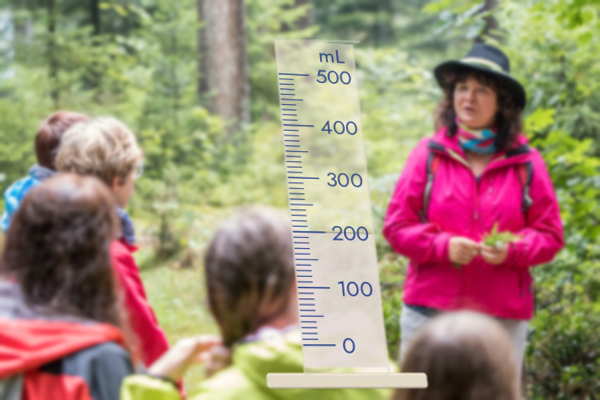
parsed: 200 mL
